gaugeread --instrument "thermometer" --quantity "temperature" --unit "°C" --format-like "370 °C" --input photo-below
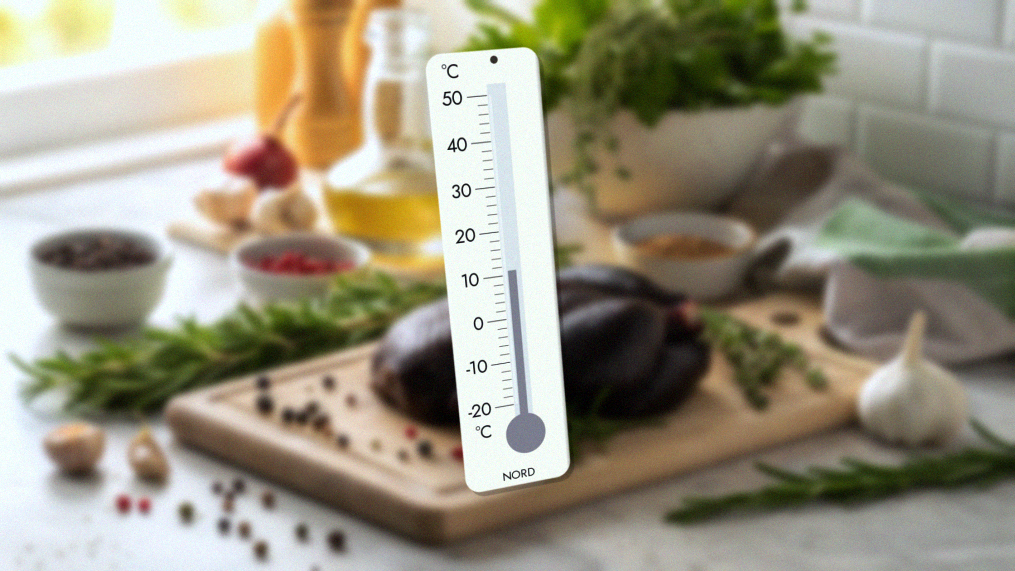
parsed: 11 °C
